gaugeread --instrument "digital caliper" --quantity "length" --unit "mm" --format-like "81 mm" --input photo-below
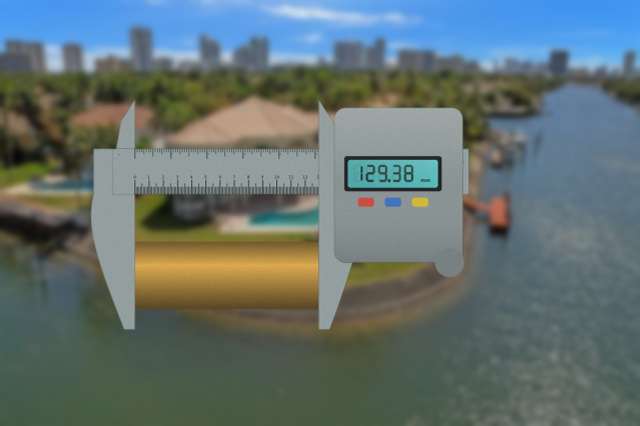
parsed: 129.38 mm
